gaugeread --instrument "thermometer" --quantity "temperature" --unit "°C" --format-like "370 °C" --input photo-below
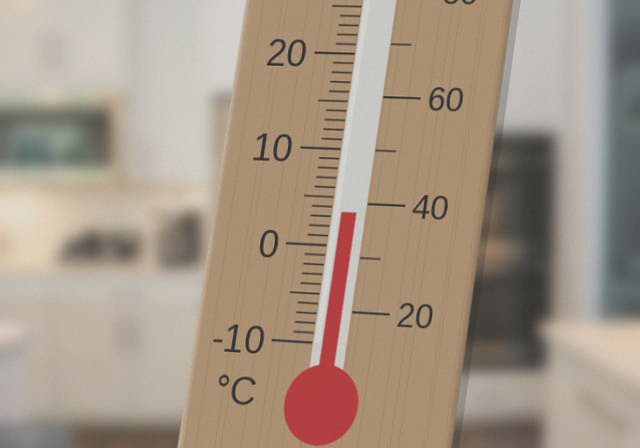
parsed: 3.5 °C
